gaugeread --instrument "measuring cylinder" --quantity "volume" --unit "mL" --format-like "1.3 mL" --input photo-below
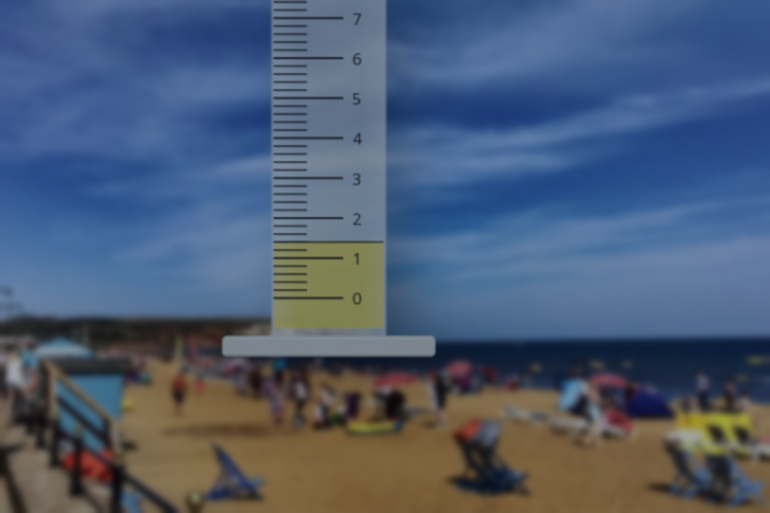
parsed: 1.4 mL
